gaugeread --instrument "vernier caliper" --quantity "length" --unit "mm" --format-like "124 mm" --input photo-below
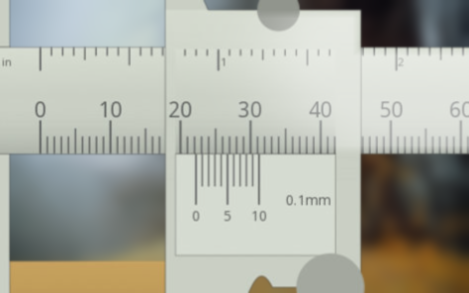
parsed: 22.2 mm
